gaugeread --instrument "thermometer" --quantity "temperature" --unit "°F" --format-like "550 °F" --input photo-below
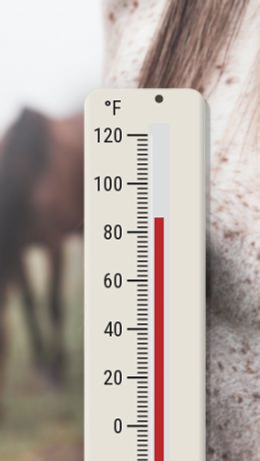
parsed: 86 °F
